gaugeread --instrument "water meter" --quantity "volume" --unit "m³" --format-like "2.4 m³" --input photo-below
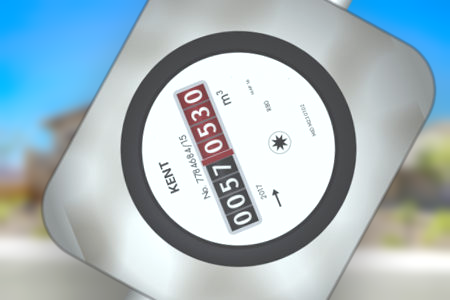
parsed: 57.0530 m³
